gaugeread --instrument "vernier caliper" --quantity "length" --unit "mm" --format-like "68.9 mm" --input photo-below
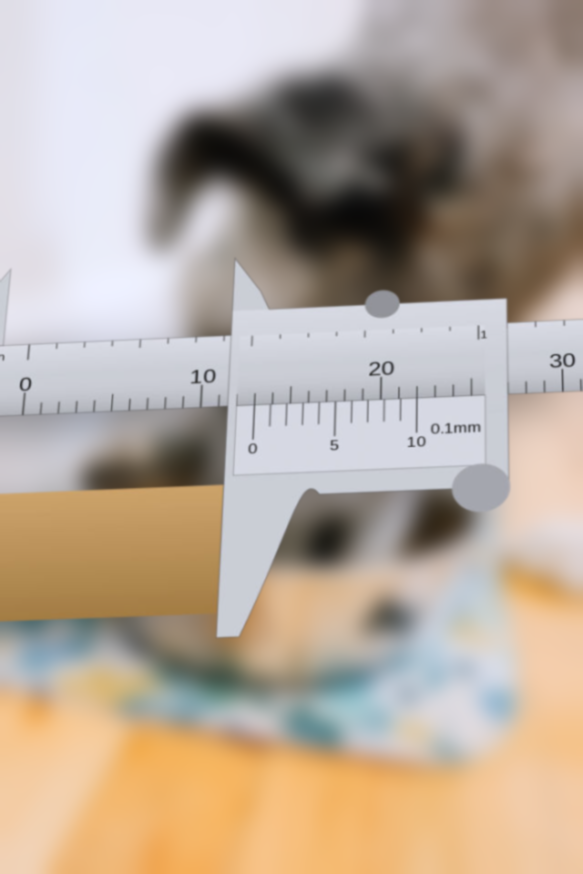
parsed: 13.0 mm
